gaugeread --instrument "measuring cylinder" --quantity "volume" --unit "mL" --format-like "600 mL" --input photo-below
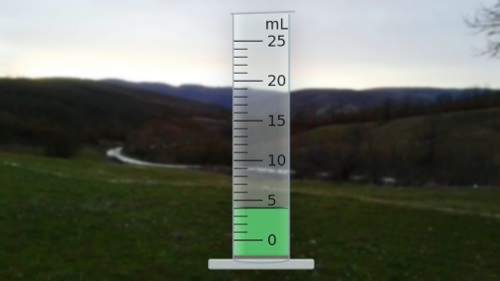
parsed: 4 mL
